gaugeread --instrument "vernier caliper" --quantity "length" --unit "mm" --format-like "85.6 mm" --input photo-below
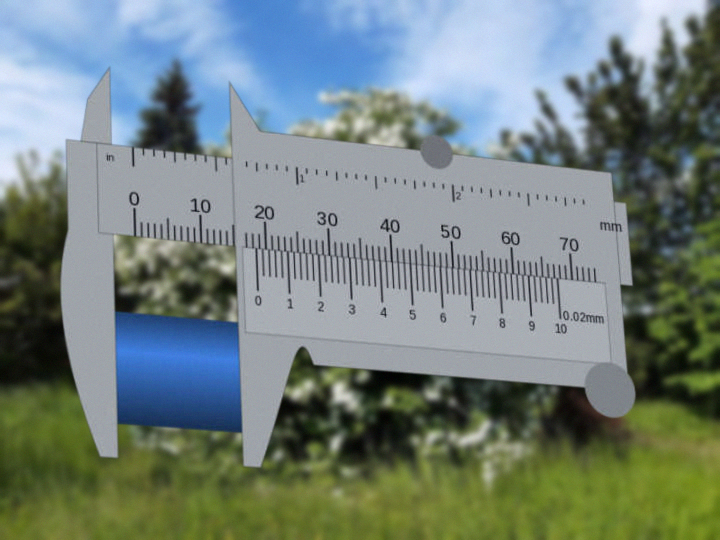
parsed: 18.5 mm
